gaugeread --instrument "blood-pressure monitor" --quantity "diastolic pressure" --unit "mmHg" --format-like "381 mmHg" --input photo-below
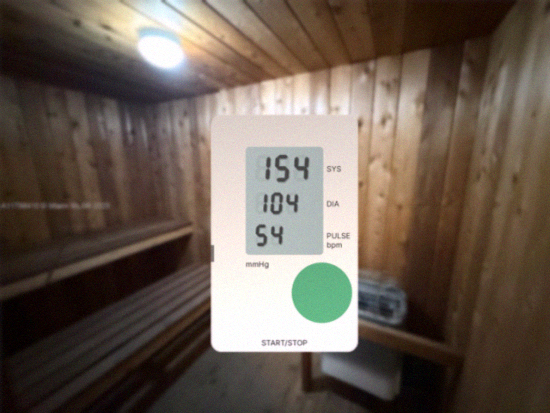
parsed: 104 mmHg
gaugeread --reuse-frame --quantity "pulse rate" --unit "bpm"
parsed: 54 bpm
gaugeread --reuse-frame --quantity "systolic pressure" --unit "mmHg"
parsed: 154 mmHg
